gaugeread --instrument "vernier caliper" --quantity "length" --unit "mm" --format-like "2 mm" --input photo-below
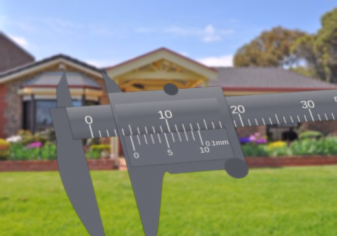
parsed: 4.8 mm
